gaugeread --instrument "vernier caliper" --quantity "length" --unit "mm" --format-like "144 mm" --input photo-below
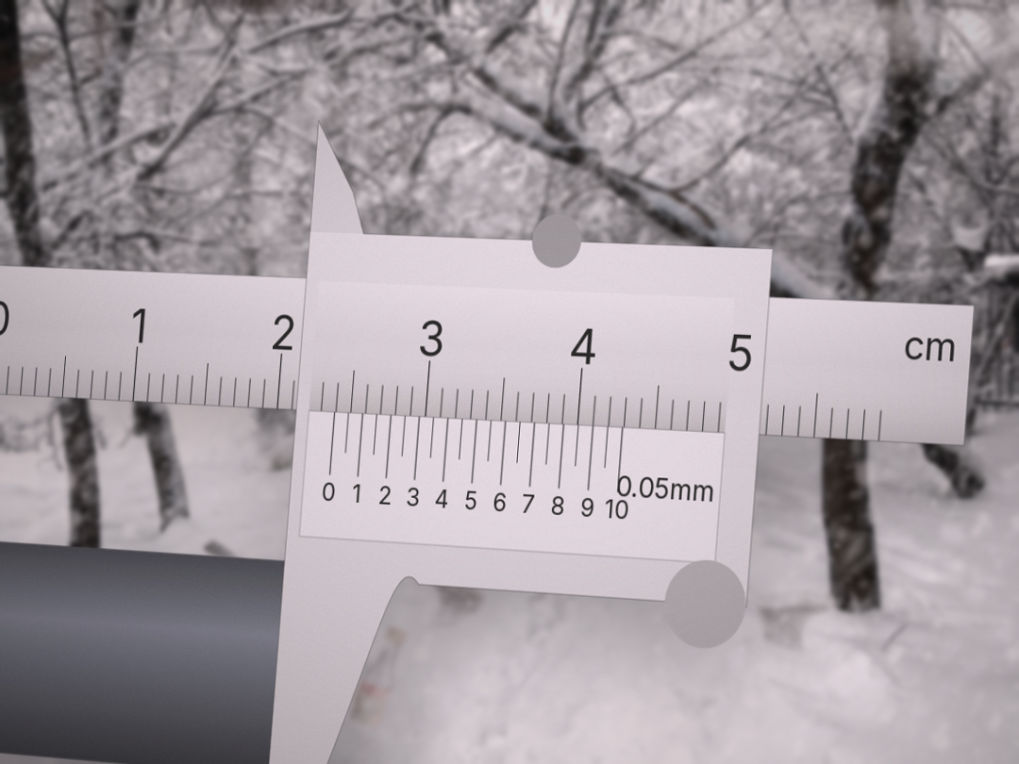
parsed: 23.9 mm
